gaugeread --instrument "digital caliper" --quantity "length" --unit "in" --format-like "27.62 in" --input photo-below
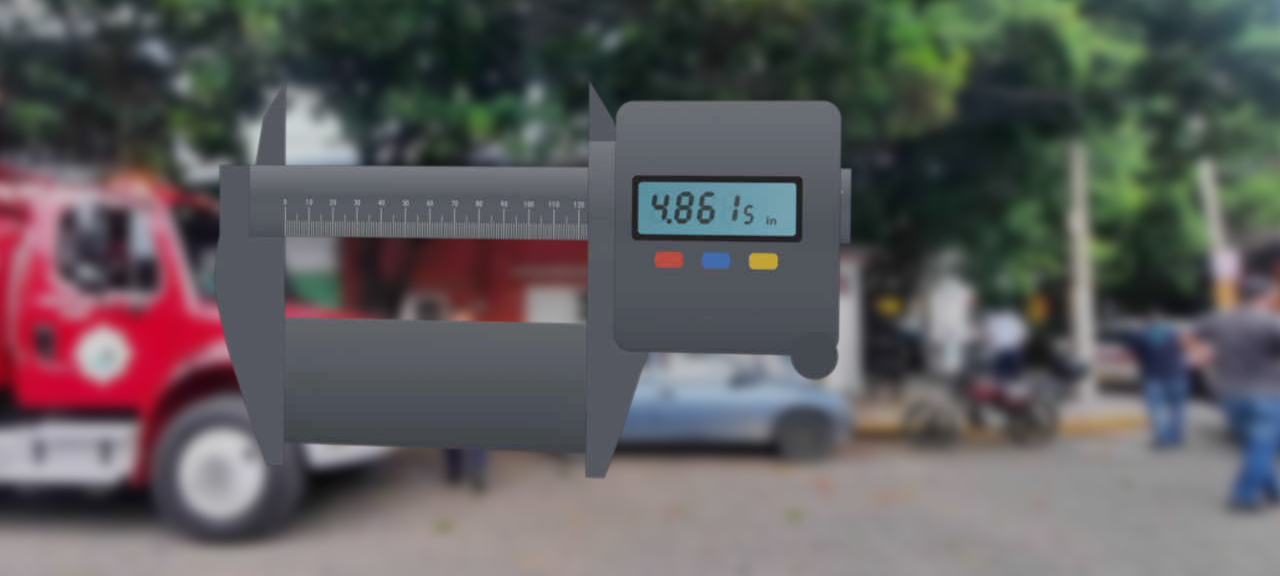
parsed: 4.8615 in
